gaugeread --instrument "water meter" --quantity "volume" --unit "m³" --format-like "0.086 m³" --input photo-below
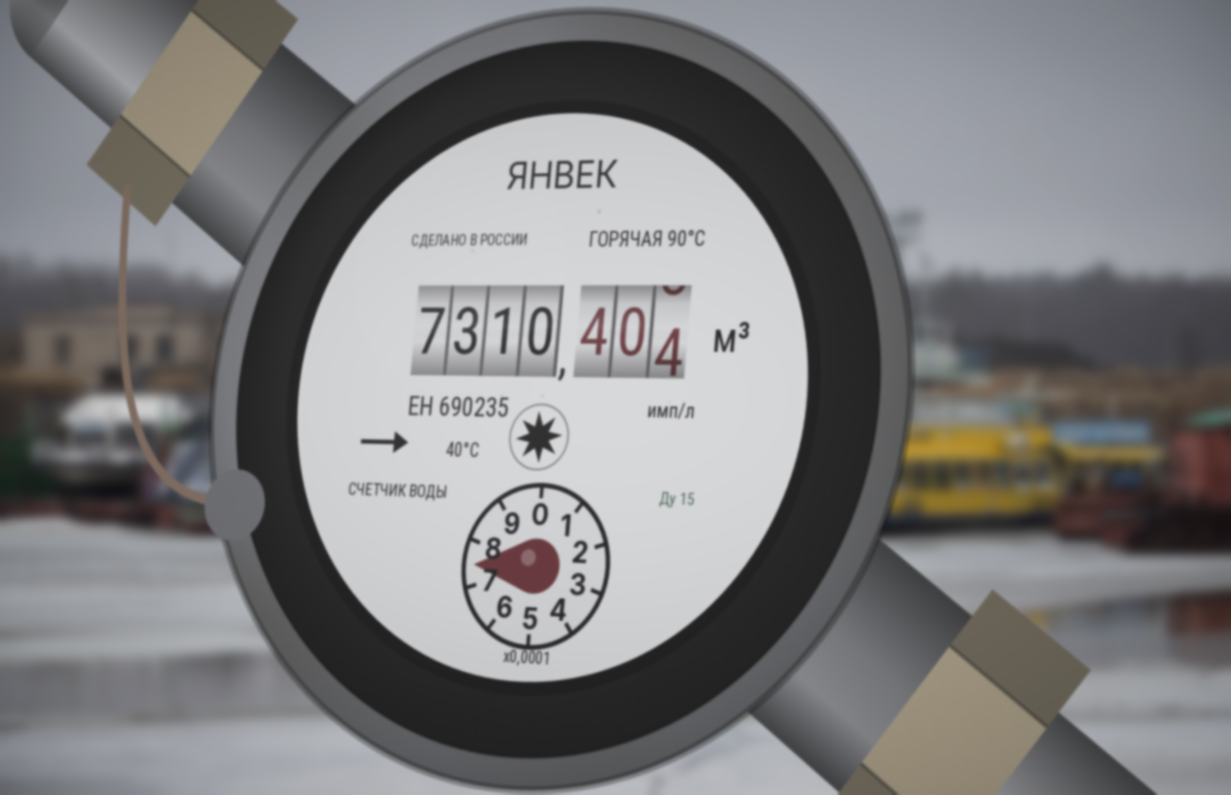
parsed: 7310.4037 m³
